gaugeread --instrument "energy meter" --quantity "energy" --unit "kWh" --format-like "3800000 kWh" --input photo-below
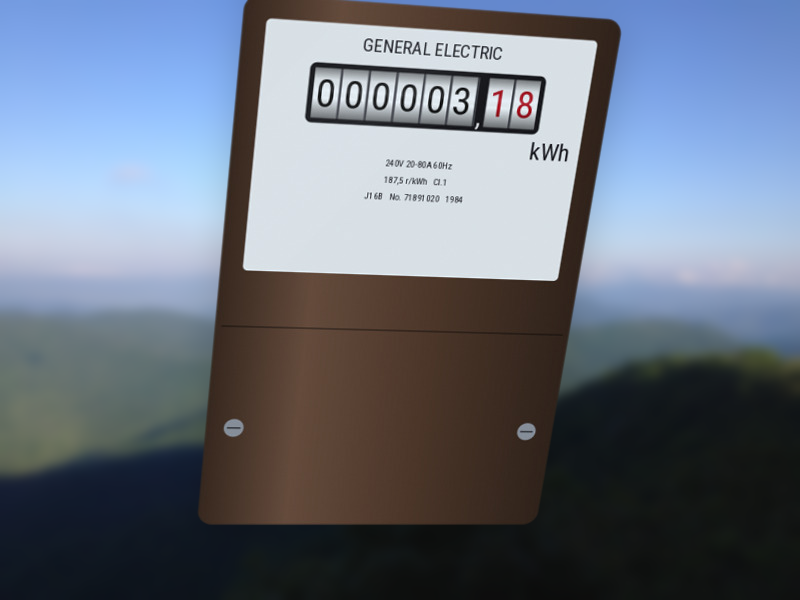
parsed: 3.18 kWh
